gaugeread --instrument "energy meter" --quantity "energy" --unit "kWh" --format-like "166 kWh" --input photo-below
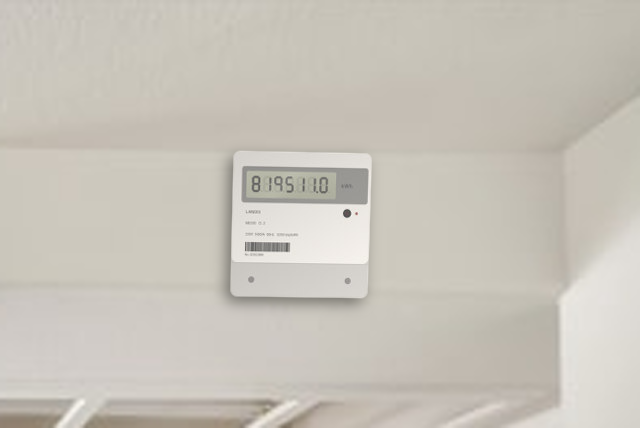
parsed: 819511.0 kWh
